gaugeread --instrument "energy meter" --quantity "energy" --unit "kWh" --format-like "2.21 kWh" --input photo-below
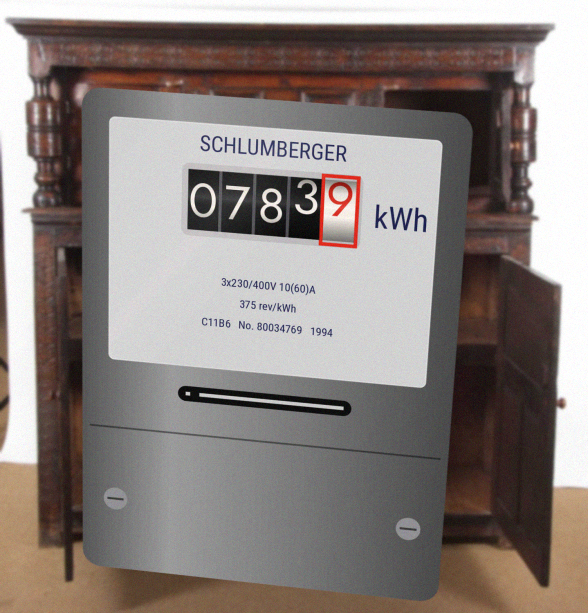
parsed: 783.9 kWh
